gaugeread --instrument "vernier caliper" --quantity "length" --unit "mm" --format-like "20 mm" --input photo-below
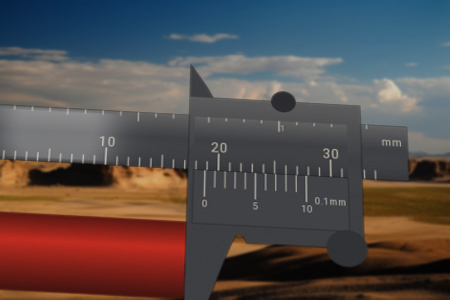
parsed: 18.8 mm
